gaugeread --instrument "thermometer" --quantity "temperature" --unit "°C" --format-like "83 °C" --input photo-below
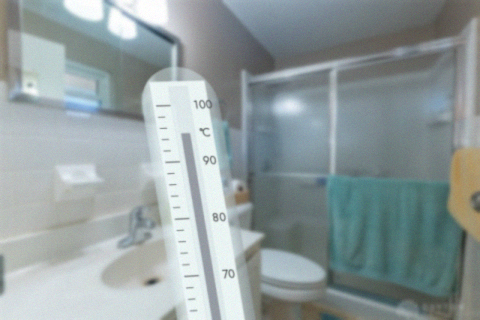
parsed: 95 °C
